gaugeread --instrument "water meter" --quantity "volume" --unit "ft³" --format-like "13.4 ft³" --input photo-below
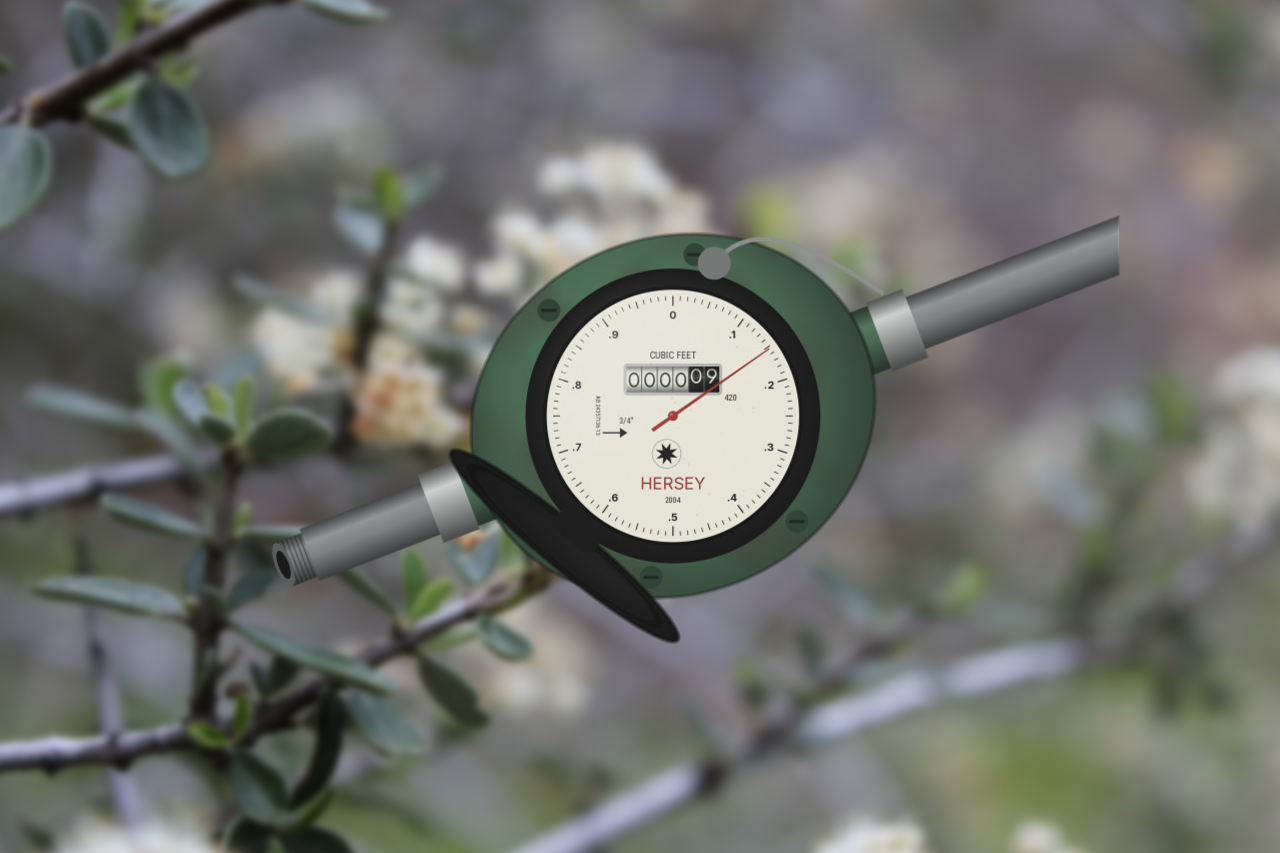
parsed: 9.15 ft³
